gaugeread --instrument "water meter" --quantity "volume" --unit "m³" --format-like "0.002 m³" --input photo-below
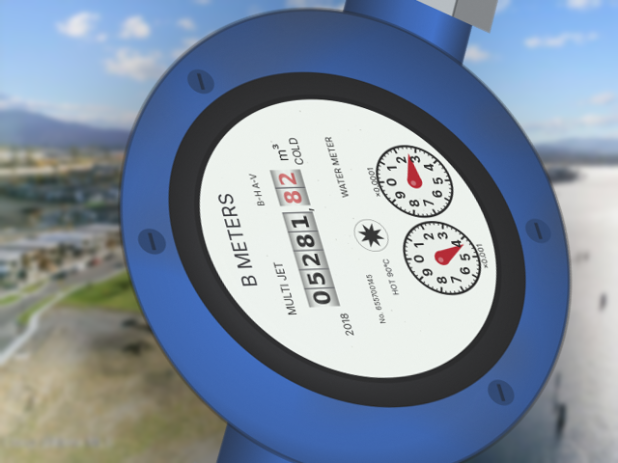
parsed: 5281.8242 m³
